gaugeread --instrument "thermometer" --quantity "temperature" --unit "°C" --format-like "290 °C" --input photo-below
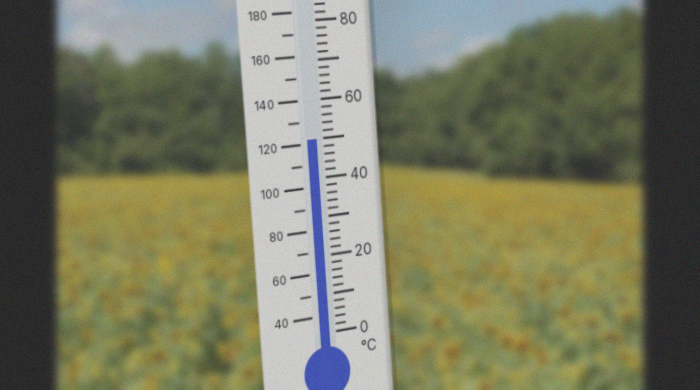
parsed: 50 °C
